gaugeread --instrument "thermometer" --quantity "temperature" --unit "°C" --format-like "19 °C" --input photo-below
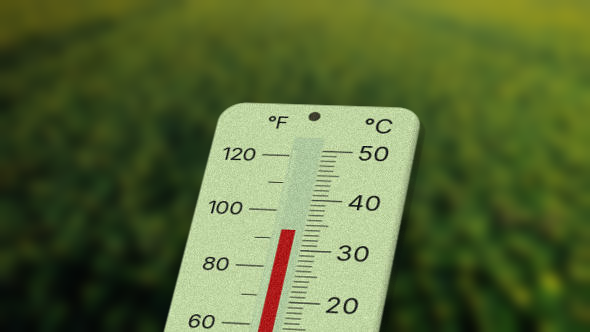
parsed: 34 °C
